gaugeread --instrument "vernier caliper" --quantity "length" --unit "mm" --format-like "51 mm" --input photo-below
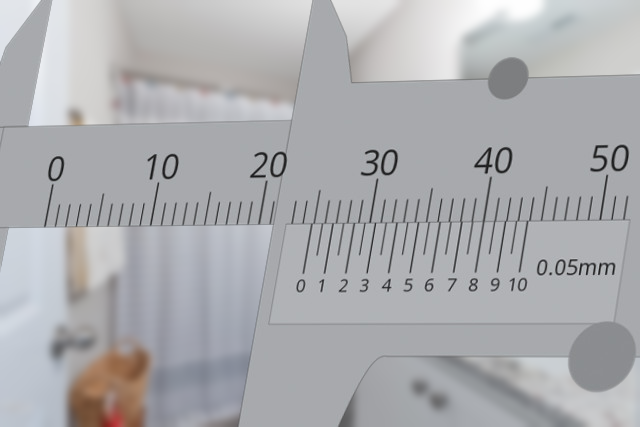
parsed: 24.8 mm
